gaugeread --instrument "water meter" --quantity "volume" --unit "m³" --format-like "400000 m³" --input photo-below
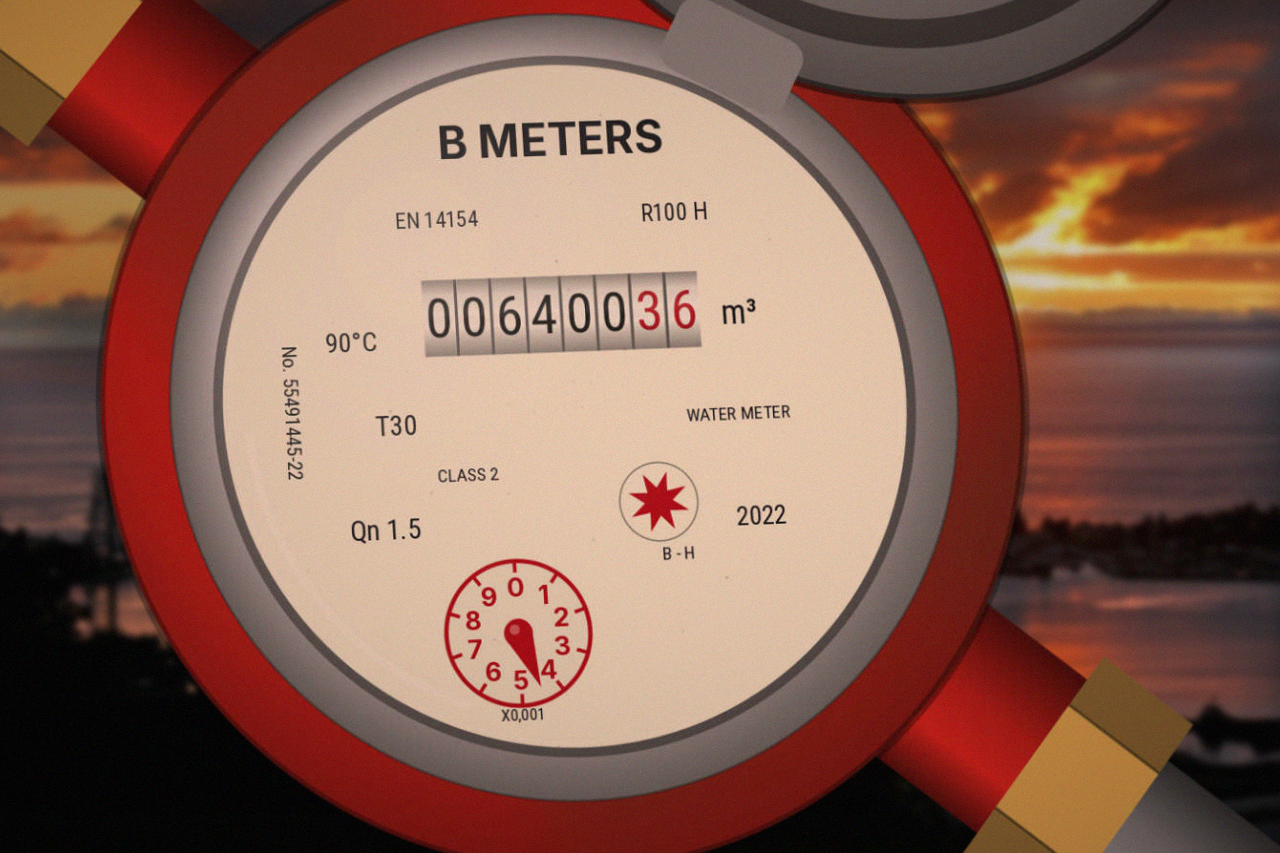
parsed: 6400.364 m³
